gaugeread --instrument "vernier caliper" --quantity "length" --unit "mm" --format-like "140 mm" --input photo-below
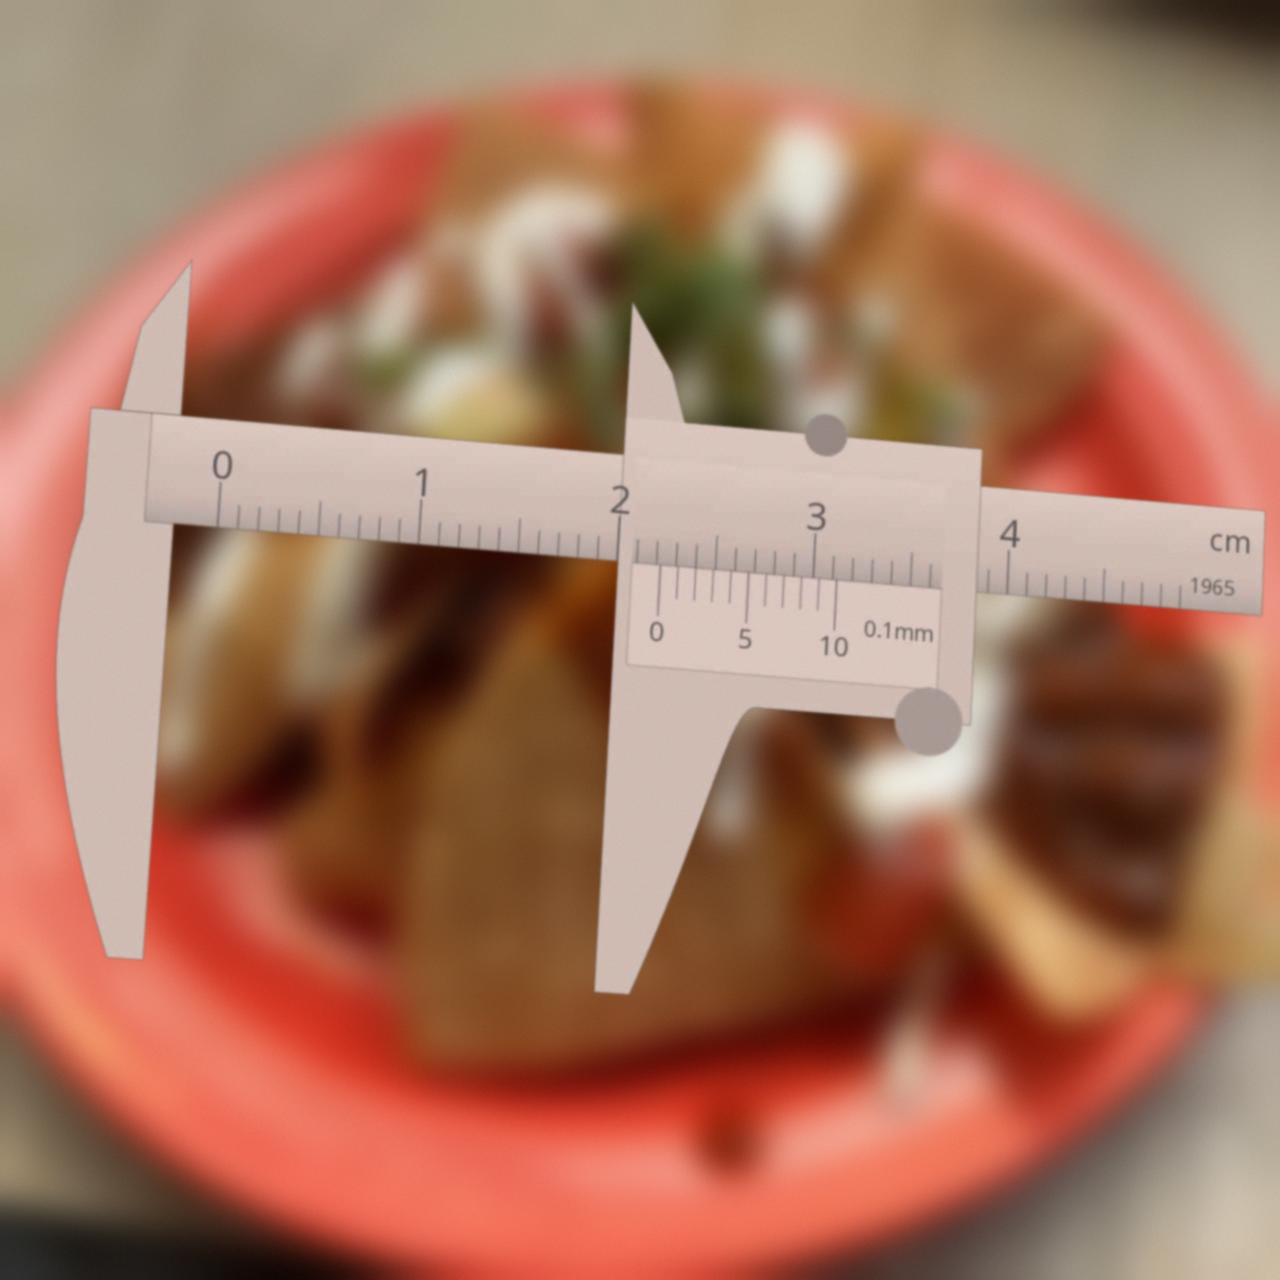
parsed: 22.2 mm
